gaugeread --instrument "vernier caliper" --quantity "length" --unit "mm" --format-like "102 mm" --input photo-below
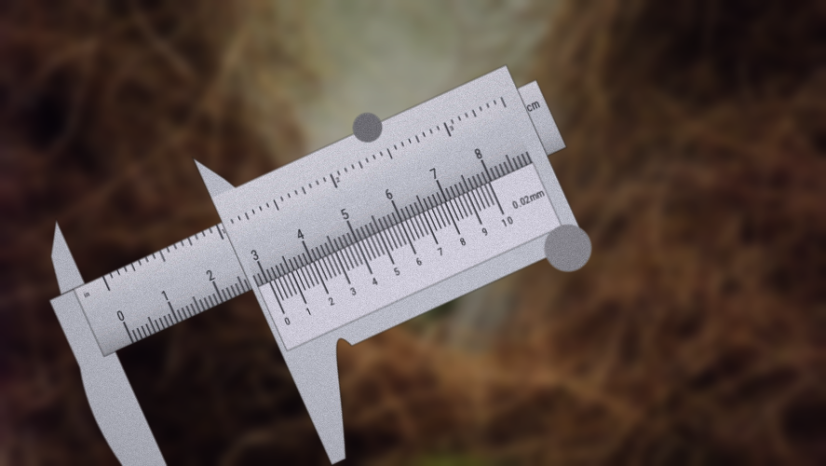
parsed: 30.5 mm
